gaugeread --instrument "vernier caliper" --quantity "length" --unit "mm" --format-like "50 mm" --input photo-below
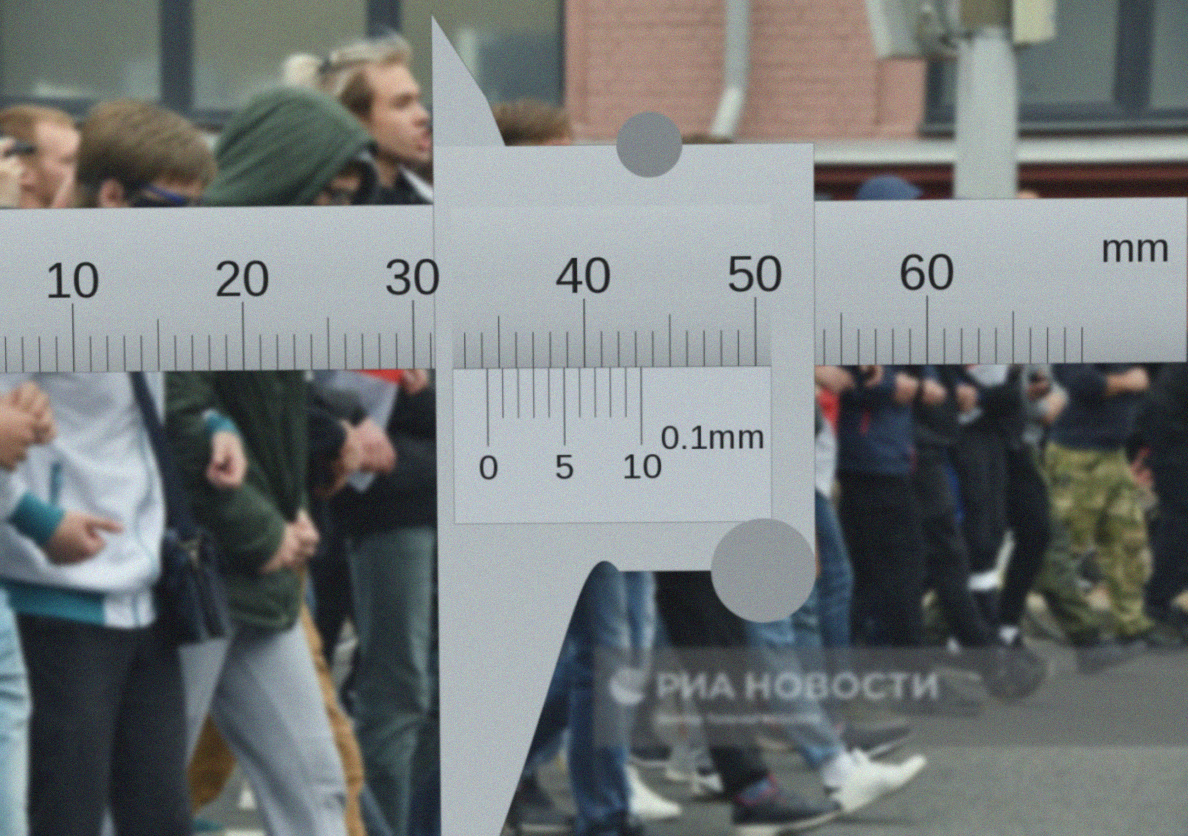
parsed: 34.3 mm
